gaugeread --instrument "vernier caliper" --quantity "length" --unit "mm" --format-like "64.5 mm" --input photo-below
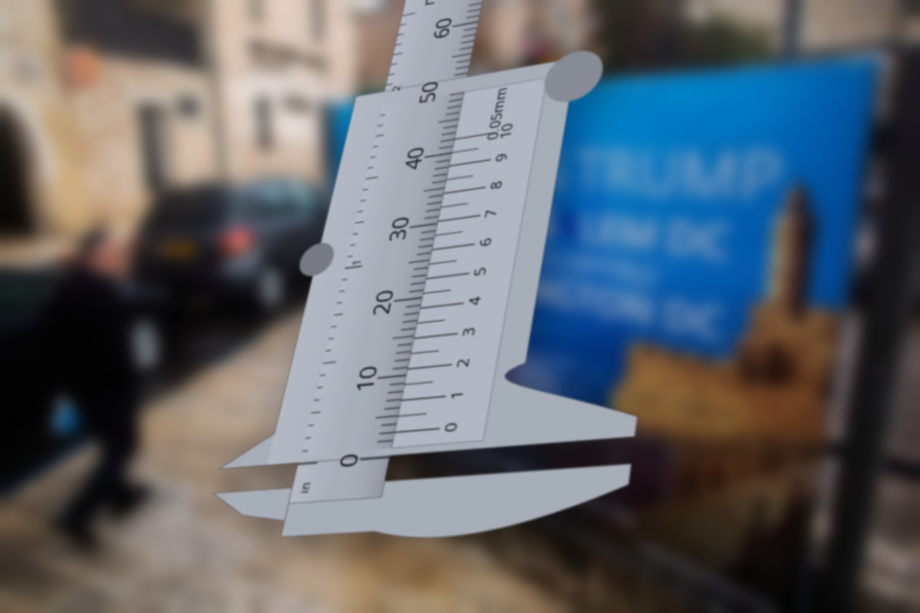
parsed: 3.0 mm
